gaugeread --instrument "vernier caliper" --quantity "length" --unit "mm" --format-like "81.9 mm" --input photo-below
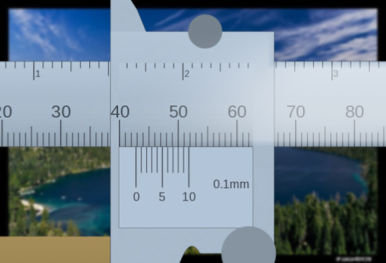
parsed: 42.8 mm
